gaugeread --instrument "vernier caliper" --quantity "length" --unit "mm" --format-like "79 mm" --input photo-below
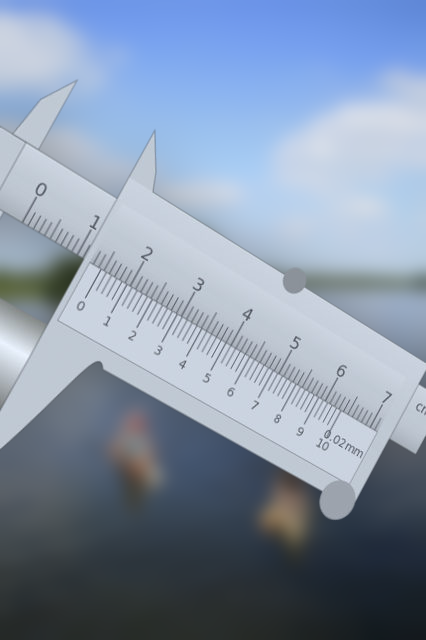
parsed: 14.5 mm
